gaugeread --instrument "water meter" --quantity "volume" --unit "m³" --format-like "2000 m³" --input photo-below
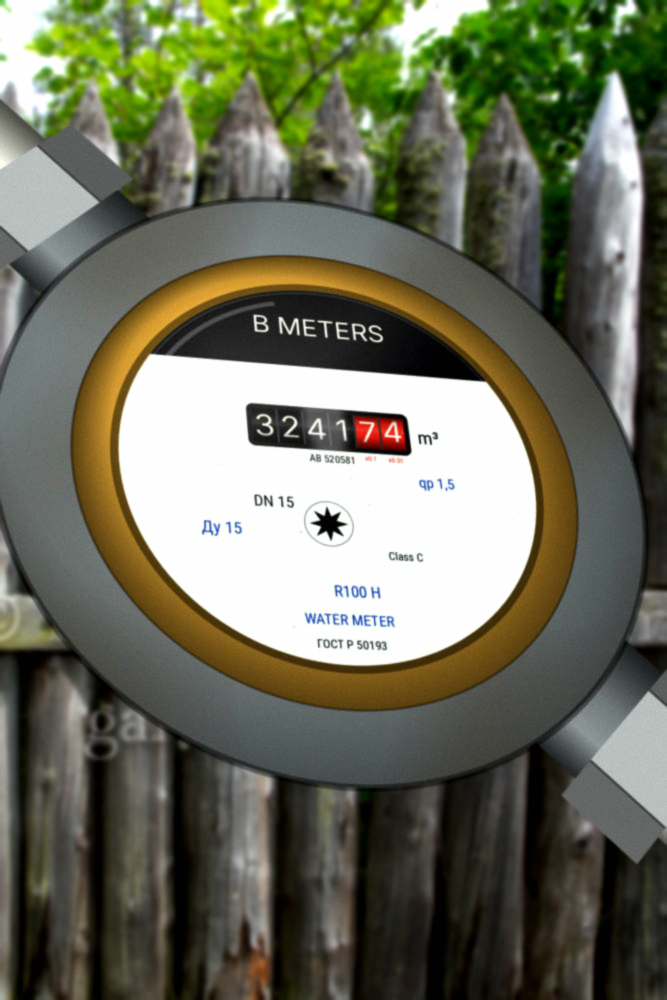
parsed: 3241.74 m³
